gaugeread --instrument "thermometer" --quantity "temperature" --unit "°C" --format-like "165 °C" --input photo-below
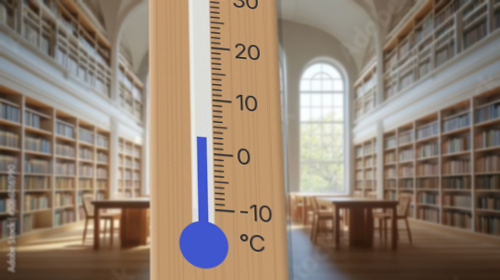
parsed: 3 °C
